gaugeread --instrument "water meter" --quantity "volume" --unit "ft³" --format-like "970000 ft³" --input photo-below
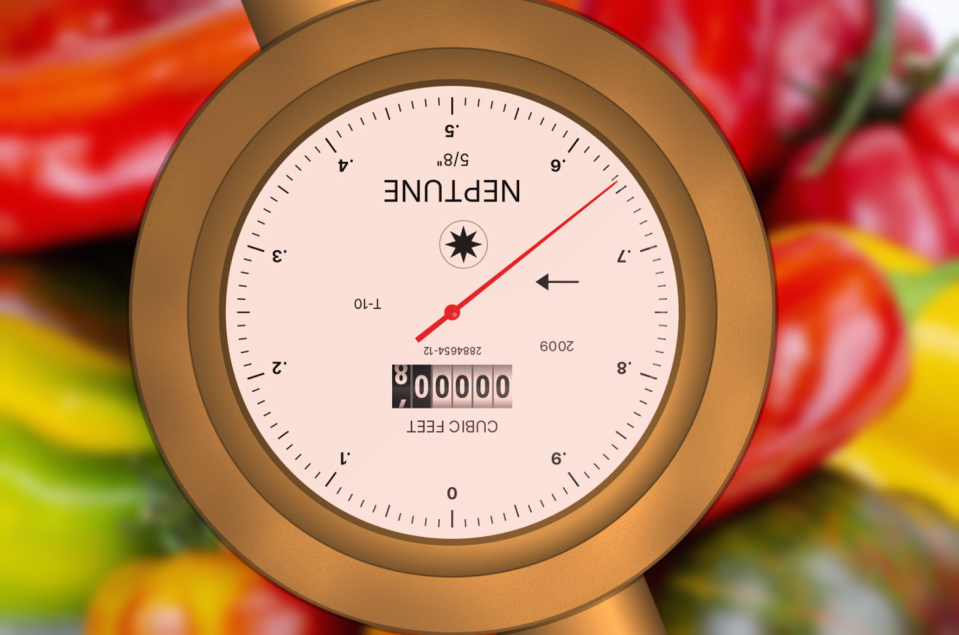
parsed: 7.64 ft³
